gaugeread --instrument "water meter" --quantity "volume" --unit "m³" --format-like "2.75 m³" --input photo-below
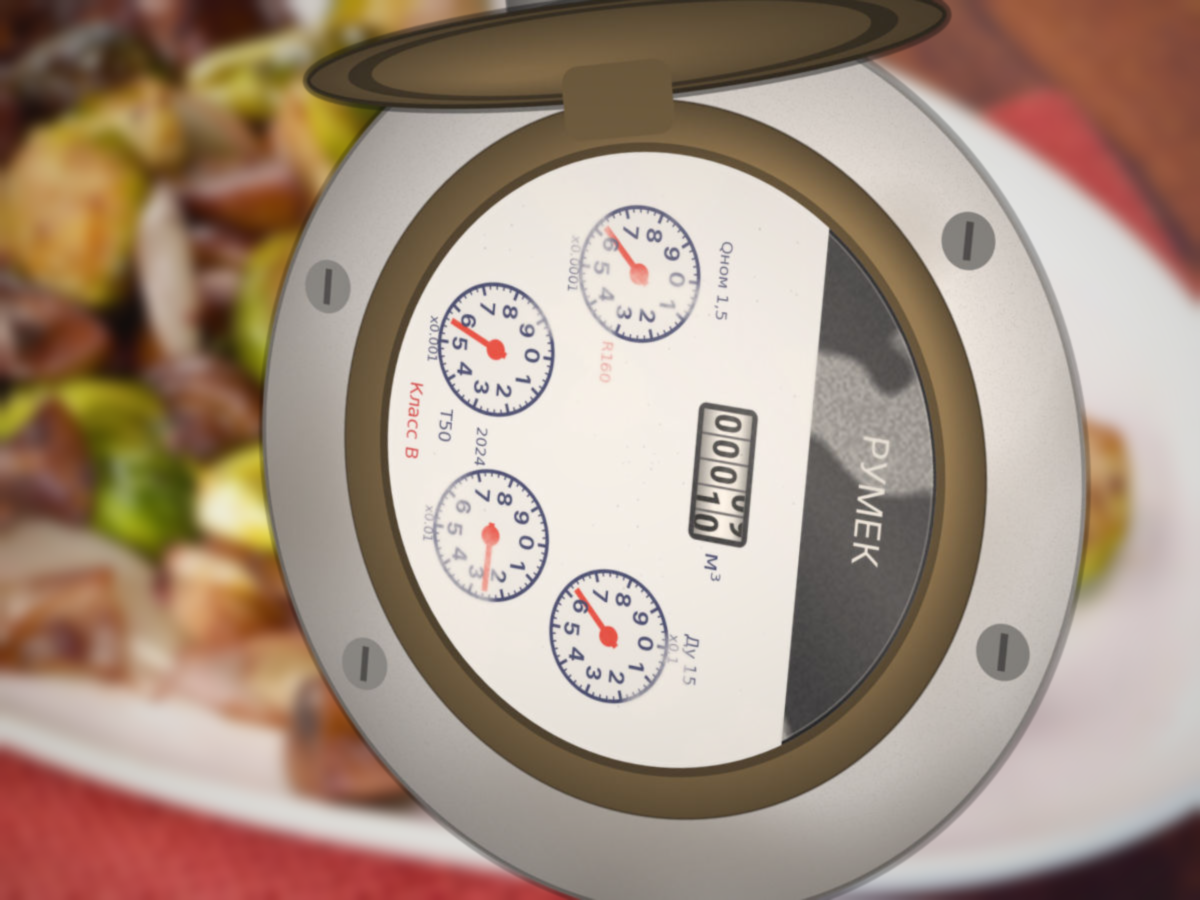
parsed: 9.6256 m³
